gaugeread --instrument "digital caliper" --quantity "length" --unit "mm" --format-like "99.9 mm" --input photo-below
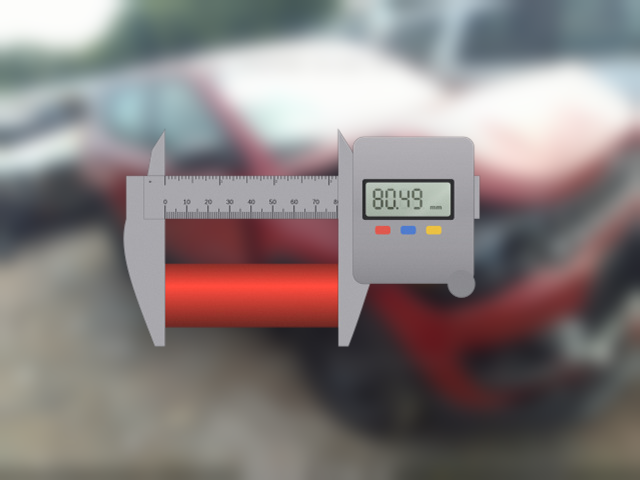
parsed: 80.49 mm
